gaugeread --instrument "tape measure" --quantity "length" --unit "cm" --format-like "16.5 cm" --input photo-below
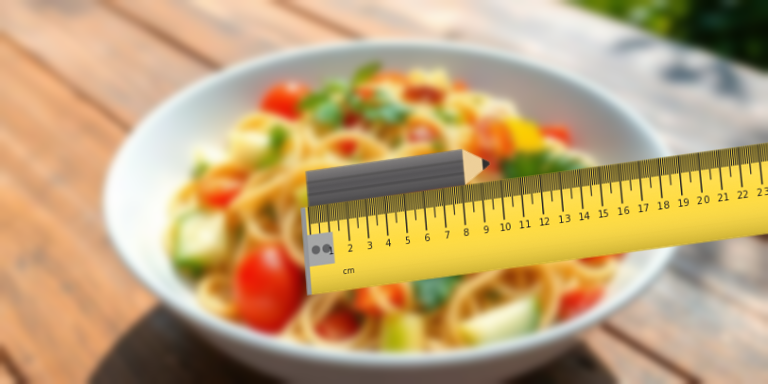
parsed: 9.5 cm
